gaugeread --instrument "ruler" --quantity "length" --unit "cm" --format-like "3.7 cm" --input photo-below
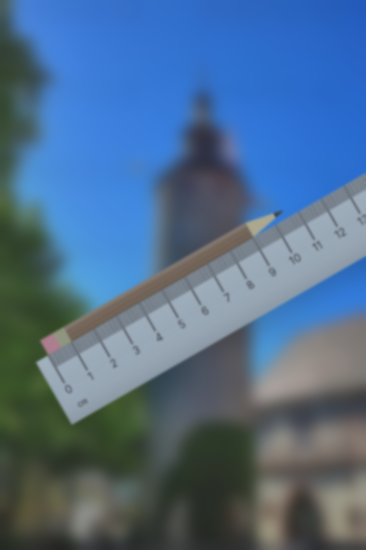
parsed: 10.5 cm
